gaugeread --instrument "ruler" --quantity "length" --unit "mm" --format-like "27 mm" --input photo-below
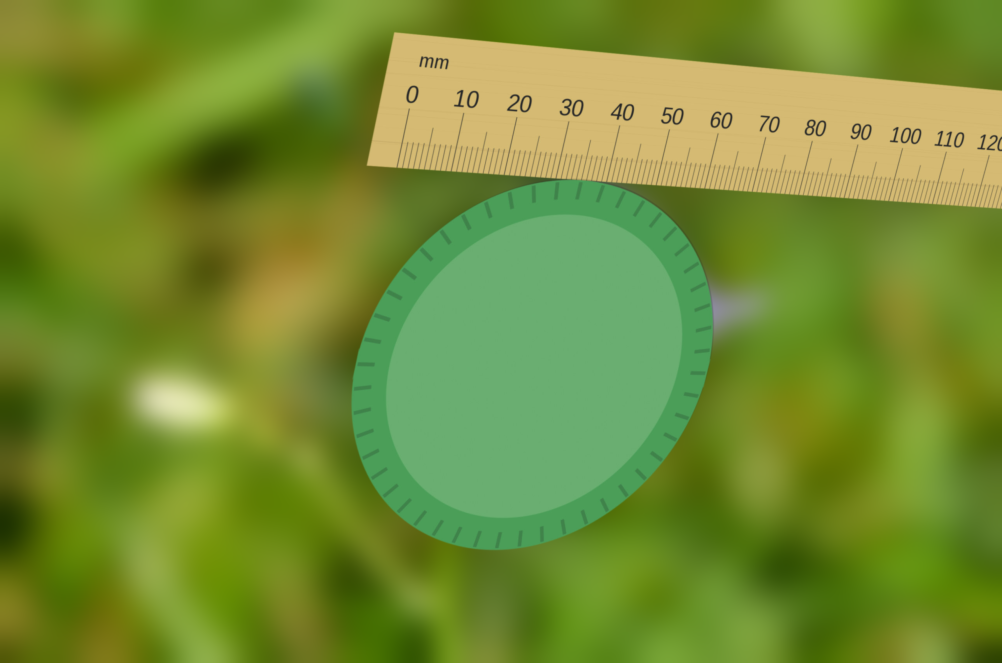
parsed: 70 mm
